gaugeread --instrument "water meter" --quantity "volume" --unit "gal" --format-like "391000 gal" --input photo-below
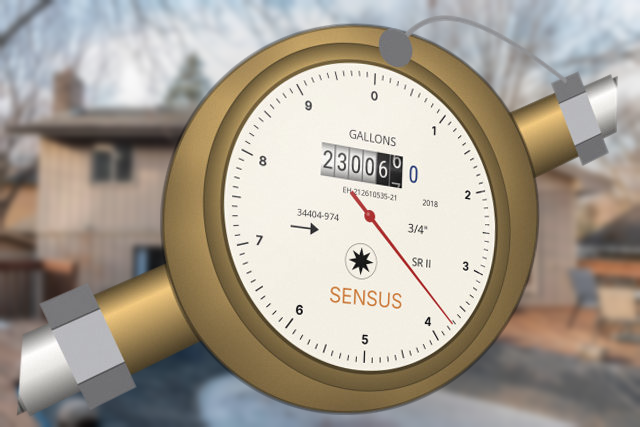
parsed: 2300663.7 gal
